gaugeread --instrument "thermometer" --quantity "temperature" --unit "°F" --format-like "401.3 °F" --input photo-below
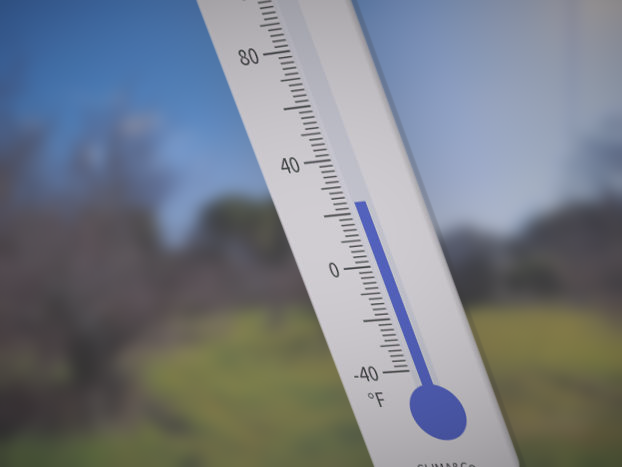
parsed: 24 °F
